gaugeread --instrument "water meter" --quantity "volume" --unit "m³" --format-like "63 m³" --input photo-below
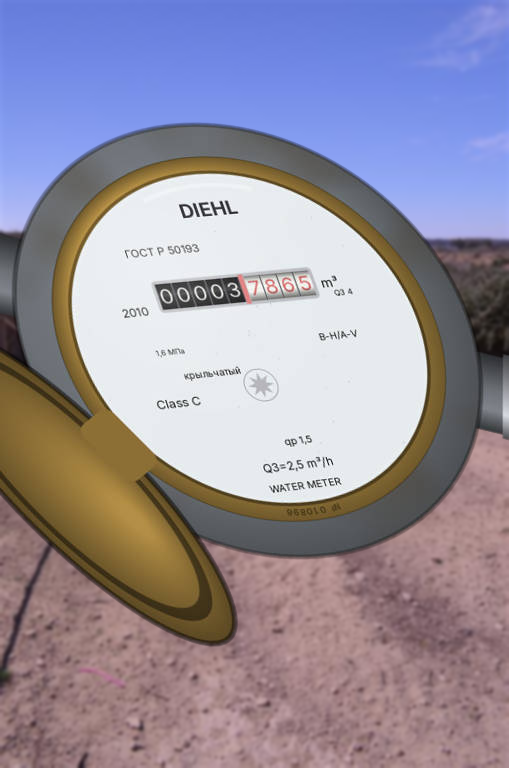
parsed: 3.7865 m³
